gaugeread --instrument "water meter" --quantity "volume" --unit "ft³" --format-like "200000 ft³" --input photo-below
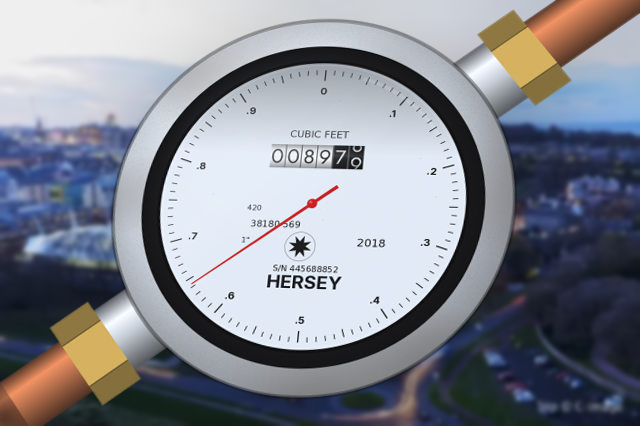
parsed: 8978.64 ft³
